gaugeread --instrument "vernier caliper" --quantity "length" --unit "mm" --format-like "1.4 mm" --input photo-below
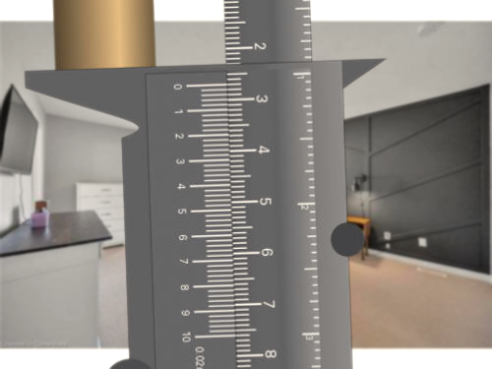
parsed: 27.0 mm
